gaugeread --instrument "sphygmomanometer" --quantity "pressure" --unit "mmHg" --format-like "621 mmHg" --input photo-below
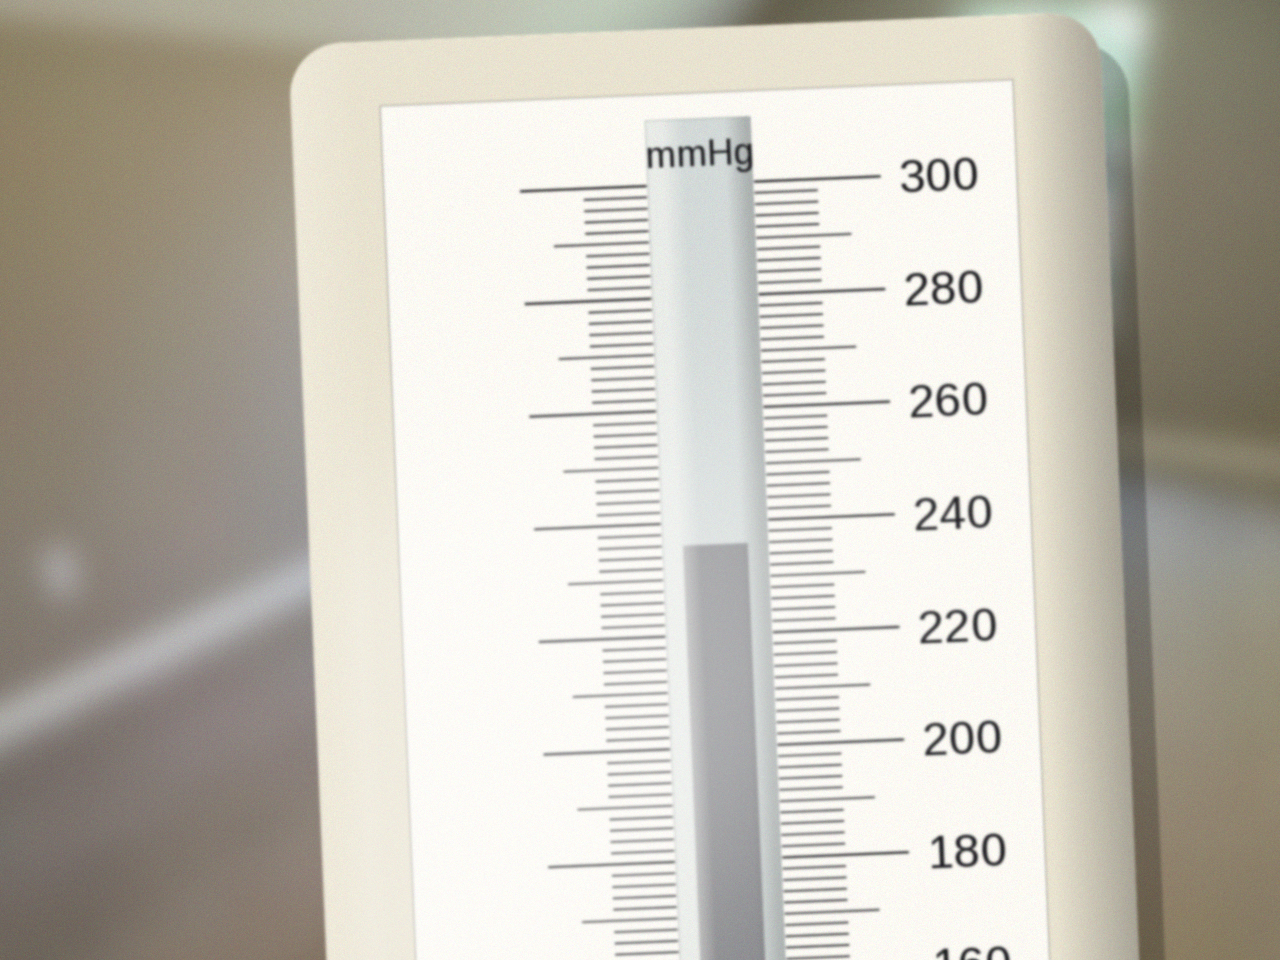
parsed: 236 mmHg
